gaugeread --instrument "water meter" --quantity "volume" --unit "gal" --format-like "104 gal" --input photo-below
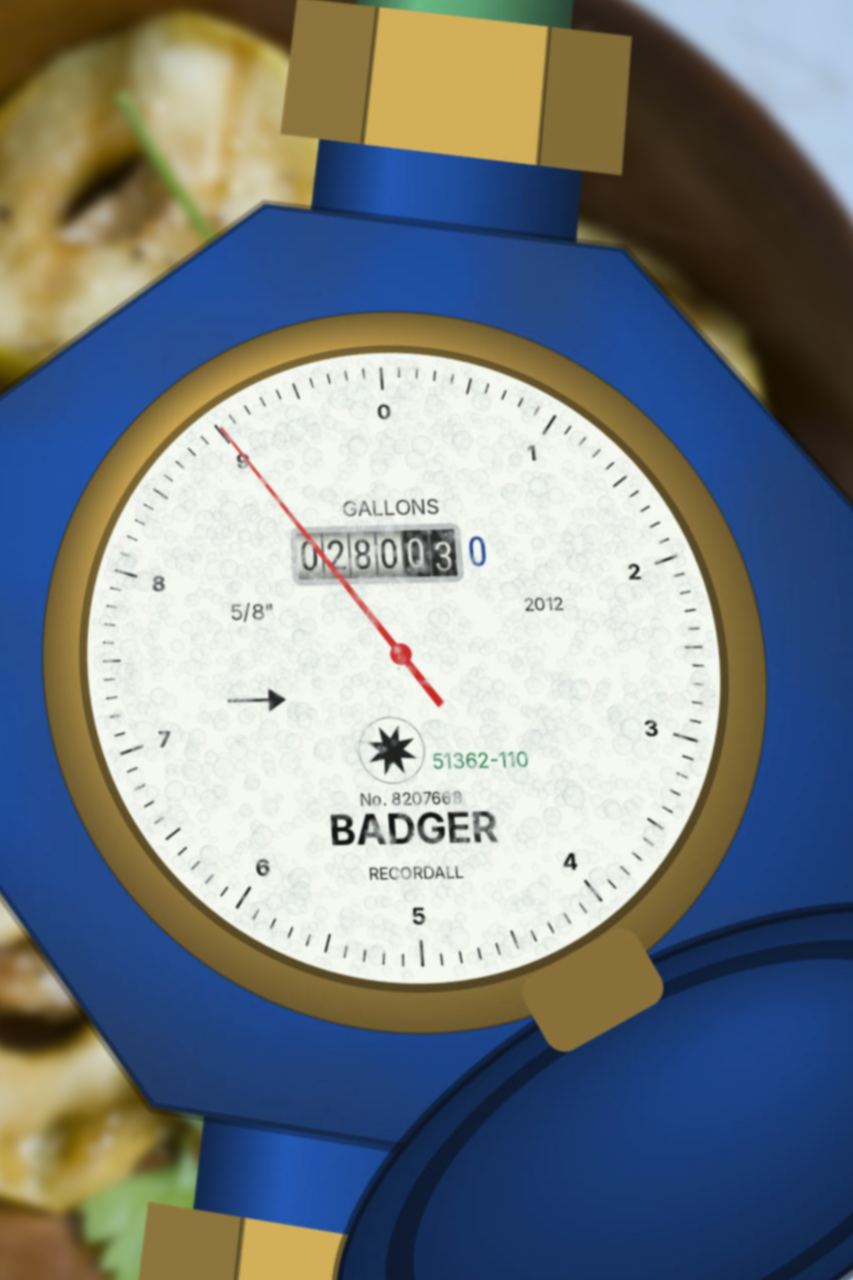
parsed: 280029.0 gal
